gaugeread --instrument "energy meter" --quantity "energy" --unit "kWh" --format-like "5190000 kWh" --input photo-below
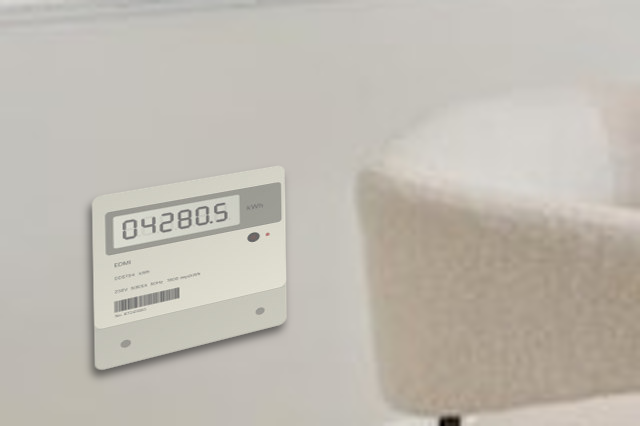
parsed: 4280.5 kWh
